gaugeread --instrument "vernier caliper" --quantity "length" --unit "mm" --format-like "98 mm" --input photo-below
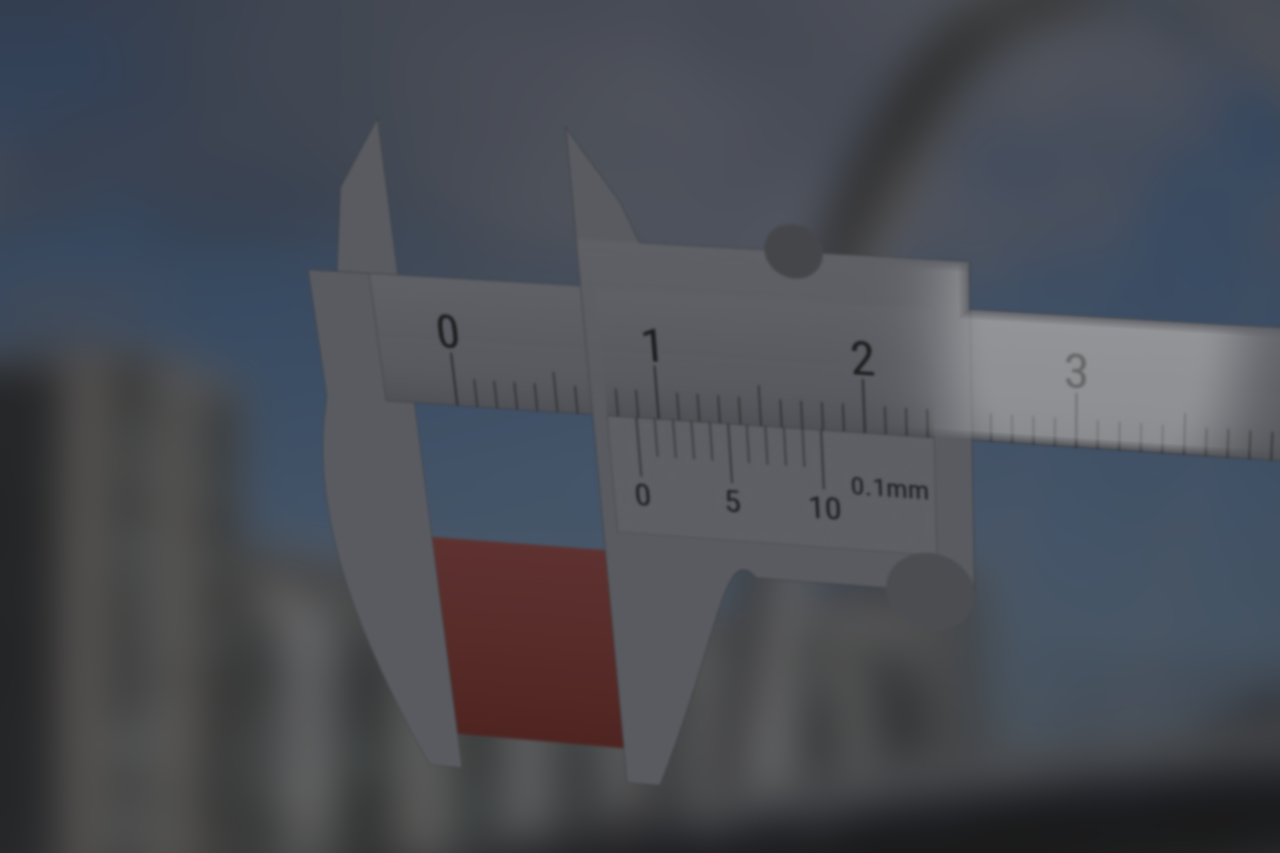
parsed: 8.9 mm
